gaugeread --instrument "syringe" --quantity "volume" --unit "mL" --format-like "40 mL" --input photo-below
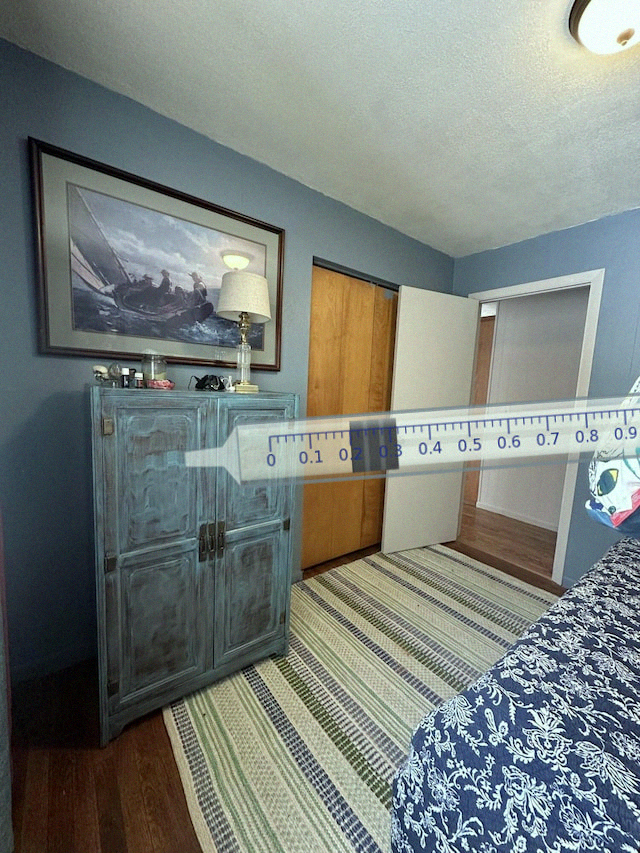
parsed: 0.2 mL
